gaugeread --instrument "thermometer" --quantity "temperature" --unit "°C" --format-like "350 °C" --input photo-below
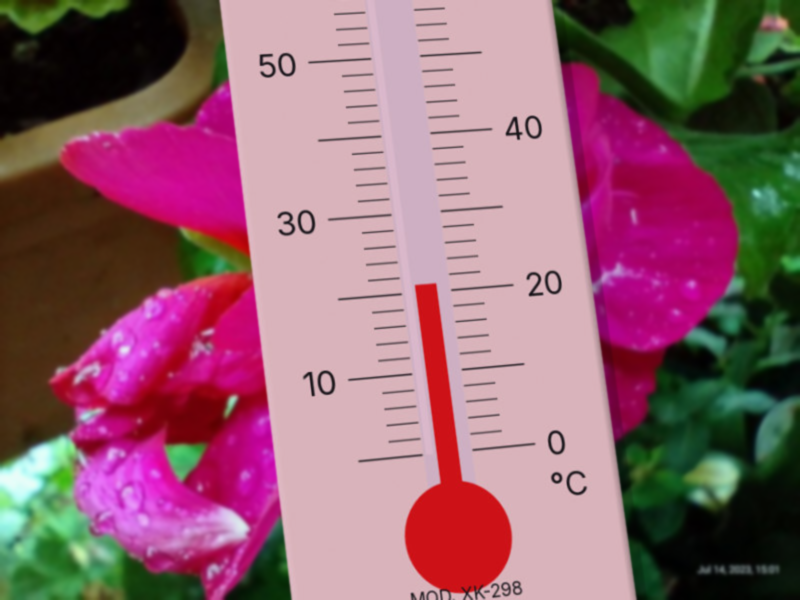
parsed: 21 °C
